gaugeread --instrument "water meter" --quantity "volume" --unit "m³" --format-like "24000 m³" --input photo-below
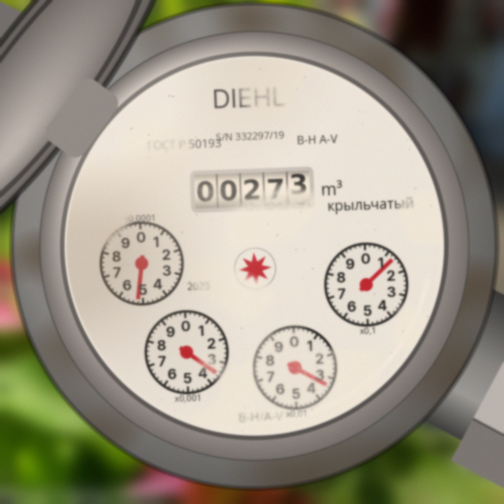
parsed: 273.1335 m³
